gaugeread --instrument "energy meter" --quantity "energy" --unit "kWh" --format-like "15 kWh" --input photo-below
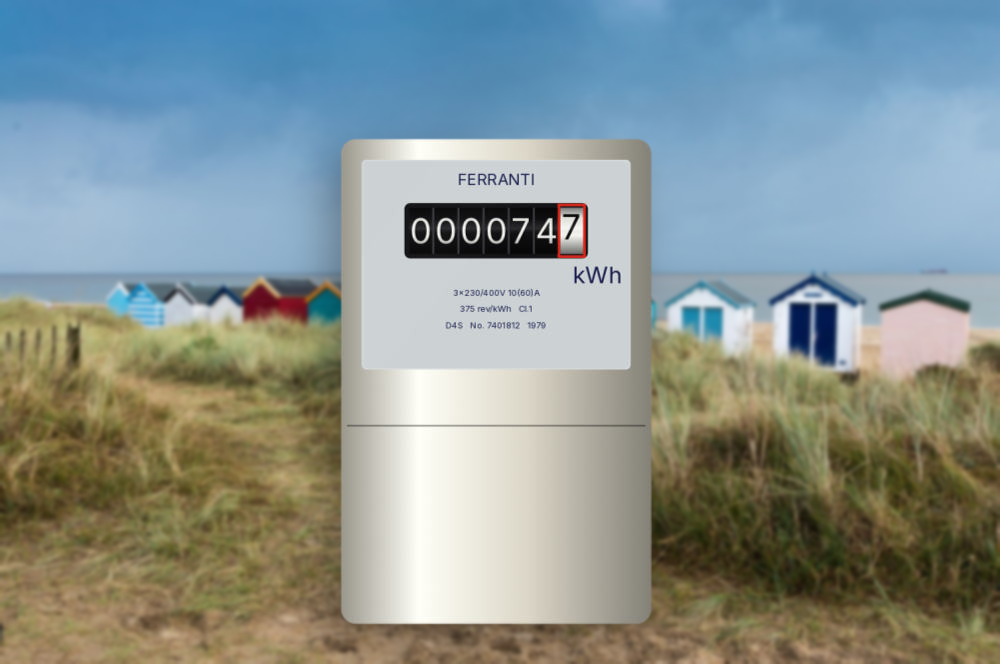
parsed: 74.7 kWh
